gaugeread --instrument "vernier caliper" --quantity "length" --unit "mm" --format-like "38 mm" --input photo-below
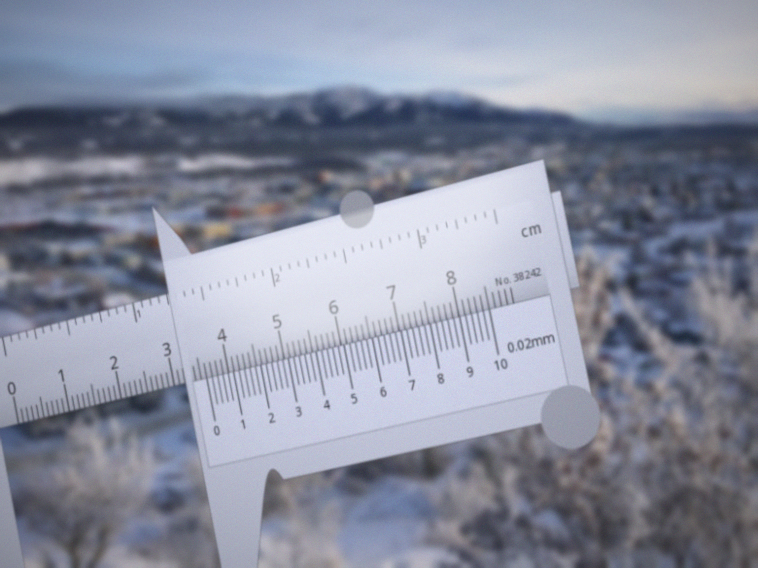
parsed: 36.0 mm
